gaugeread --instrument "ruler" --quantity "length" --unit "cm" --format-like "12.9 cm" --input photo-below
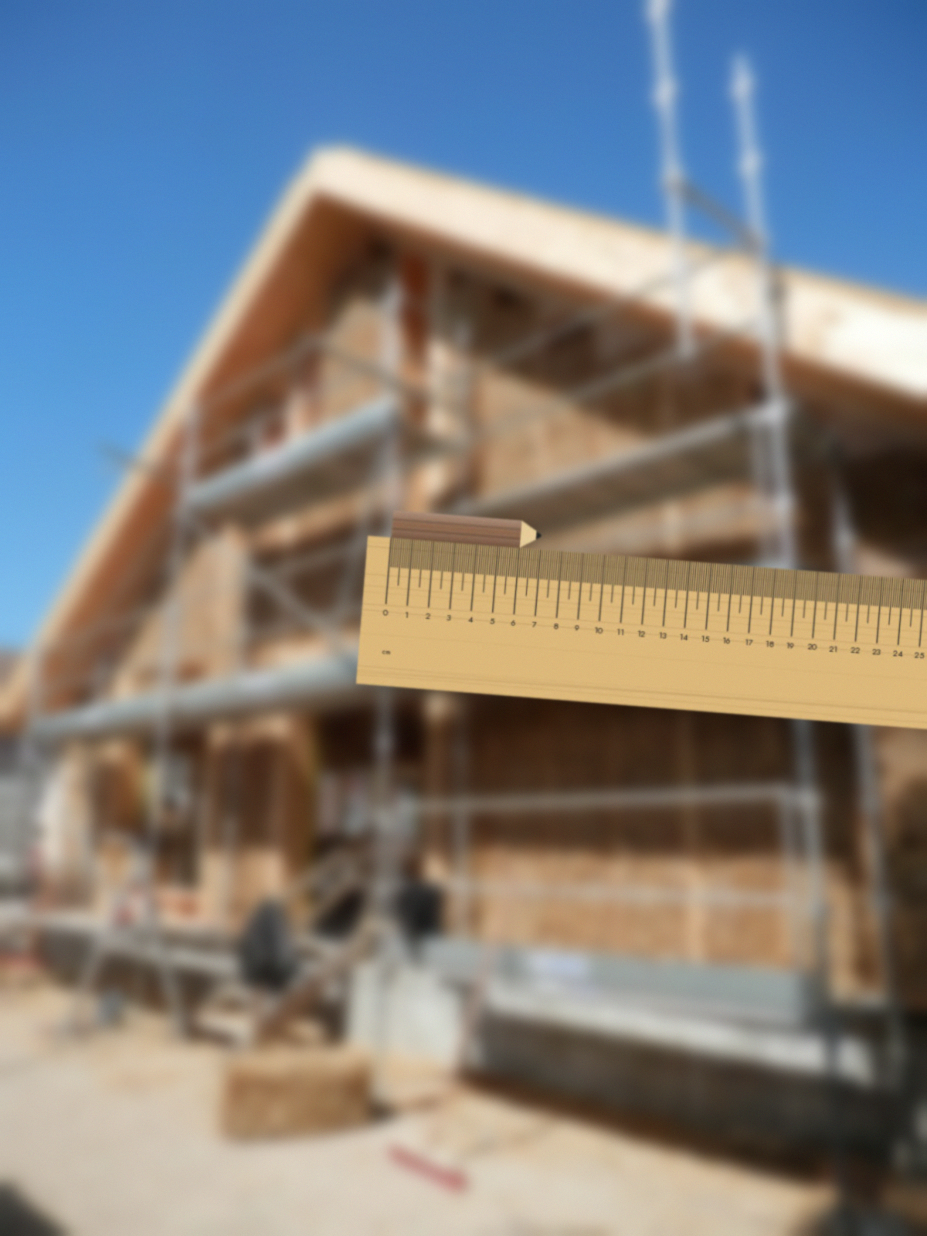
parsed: 7 cm
